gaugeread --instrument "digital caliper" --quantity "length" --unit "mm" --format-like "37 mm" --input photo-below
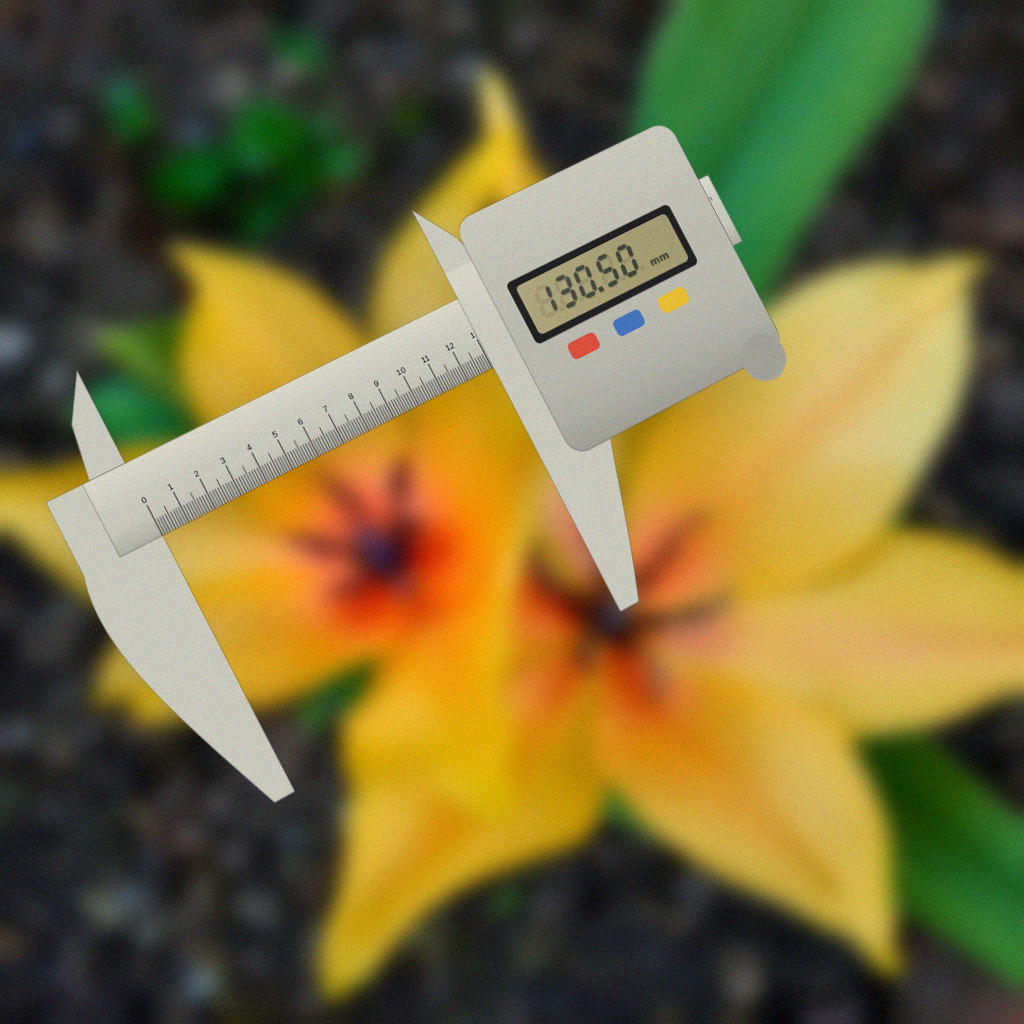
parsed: 130.50 mm
